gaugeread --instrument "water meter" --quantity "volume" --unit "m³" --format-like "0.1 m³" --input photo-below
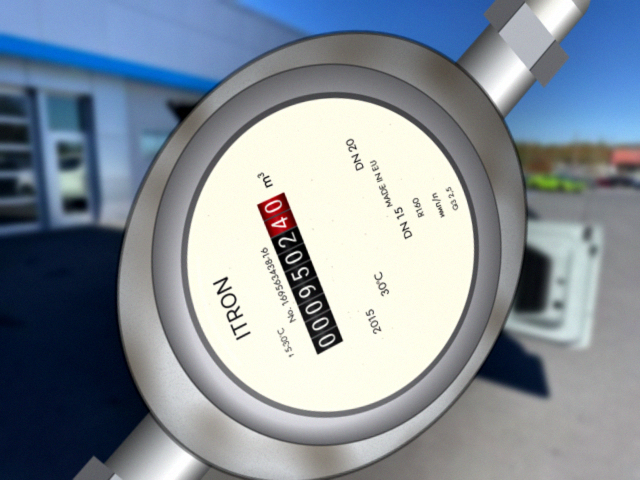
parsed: 9502.40 m³
